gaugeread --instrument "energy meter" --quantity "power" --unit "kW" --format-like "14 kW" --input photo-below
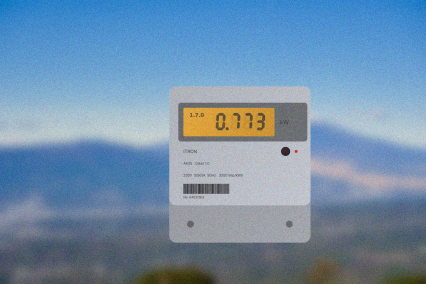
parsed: 0.773 kW
